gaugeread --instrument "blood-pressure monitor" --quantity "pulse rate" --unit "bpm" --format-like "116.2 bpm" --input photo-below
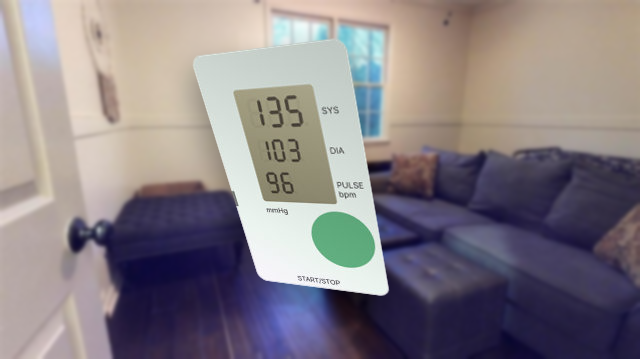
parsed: 96 bpm
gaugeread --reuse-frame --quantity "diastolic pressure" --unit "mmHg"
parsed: 103 mmHg
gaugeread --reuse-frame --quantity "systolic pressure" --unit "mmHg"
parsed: 135 mmHg
